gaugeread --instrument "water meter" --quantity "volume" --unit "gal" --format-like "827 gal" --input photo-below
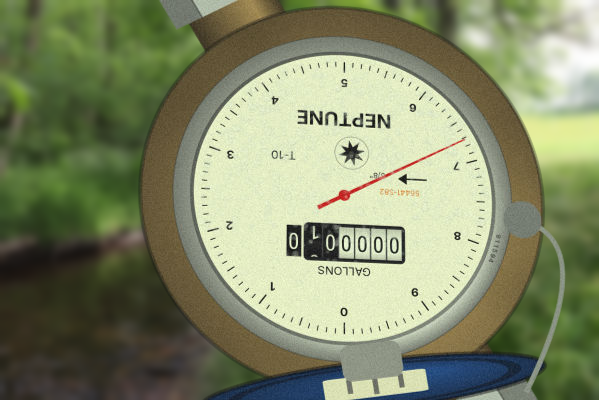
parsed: 6.7 gal
